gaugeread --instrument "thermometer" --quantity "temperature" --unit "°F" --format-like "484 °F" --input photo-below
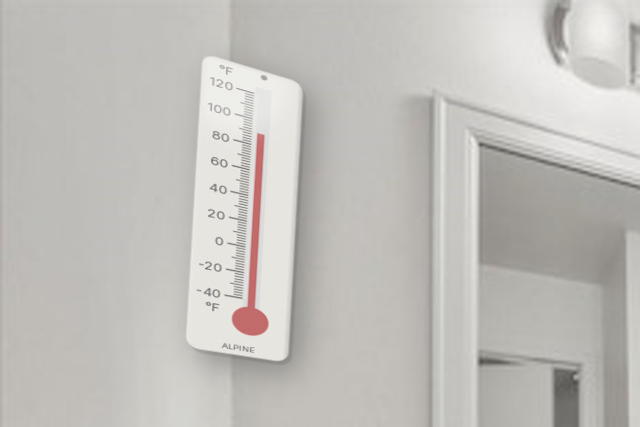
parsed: 90 °F
